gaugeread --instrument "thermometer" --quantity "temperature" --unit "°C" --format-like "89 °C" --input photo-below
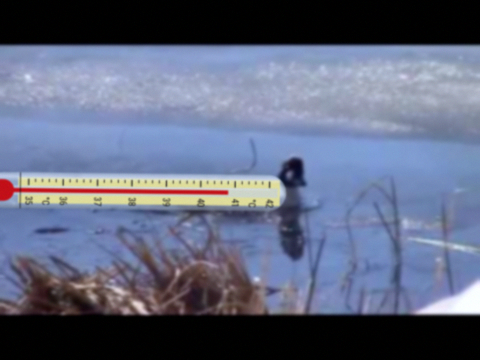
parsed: 40.8 °C
